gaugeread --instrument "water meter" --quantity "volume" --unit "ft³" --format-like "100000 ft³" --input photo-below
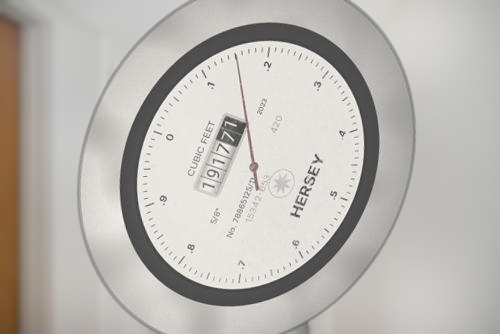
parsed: 191771.15 ft³
